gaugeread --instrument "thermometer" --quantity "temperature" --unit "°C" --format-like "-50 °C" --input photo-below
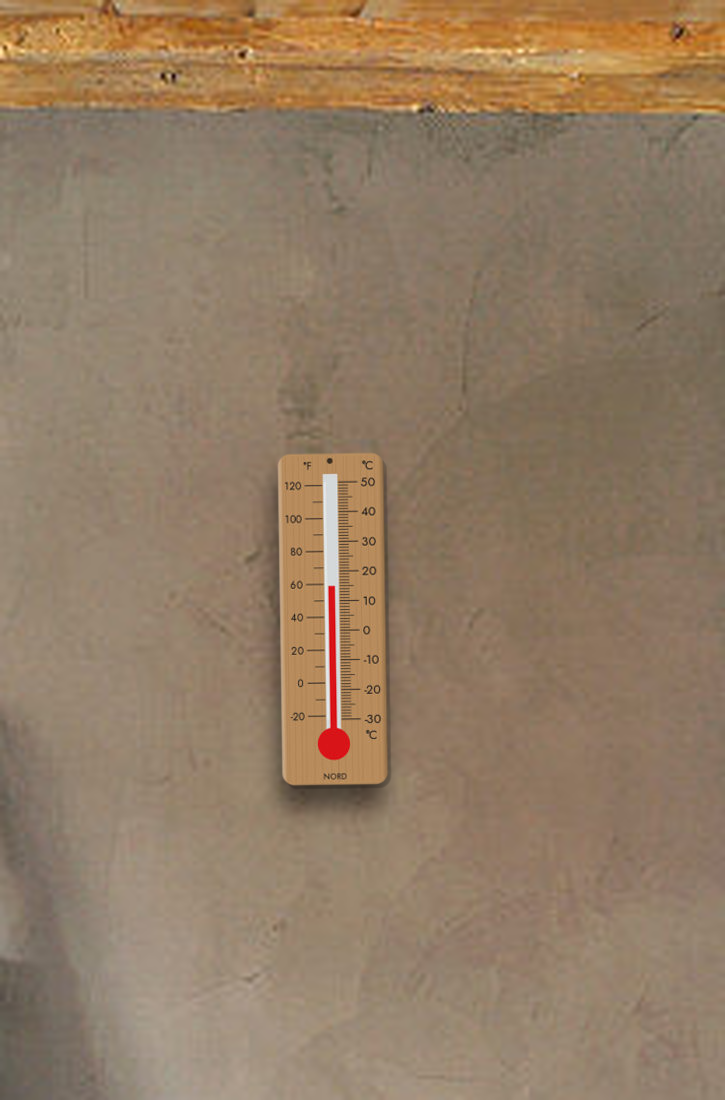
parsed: 15 °C
